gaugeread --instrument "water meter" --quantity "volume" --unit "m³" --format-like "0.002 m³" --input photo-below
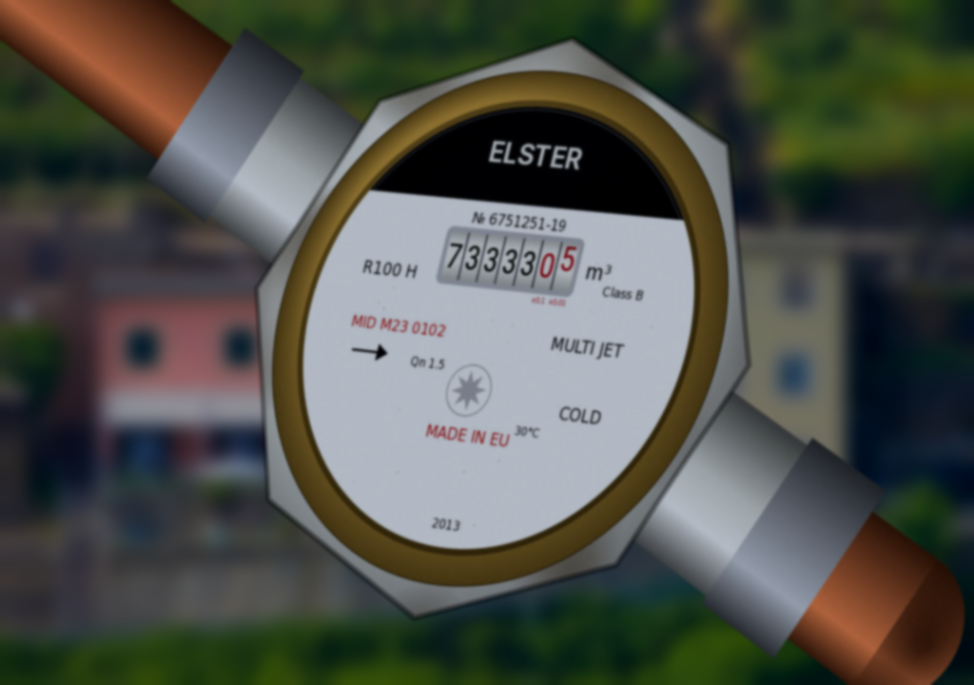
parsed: 73333.05 m³
